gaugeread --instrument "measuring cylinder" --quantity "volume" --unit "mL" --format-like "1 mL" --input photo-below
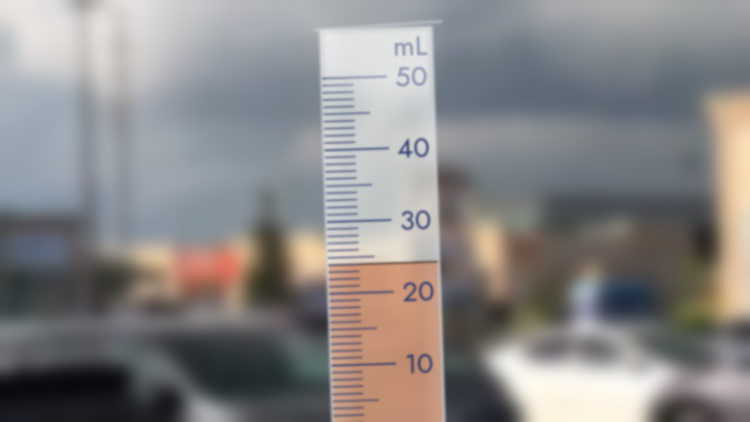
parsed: 24 mL
